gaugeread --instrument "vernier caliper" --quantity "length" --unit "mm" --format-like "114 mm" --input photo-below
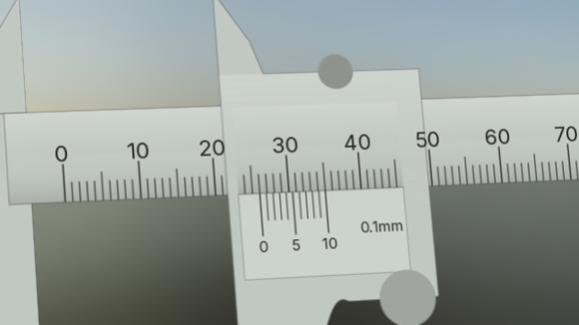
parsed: 26.0 mm
